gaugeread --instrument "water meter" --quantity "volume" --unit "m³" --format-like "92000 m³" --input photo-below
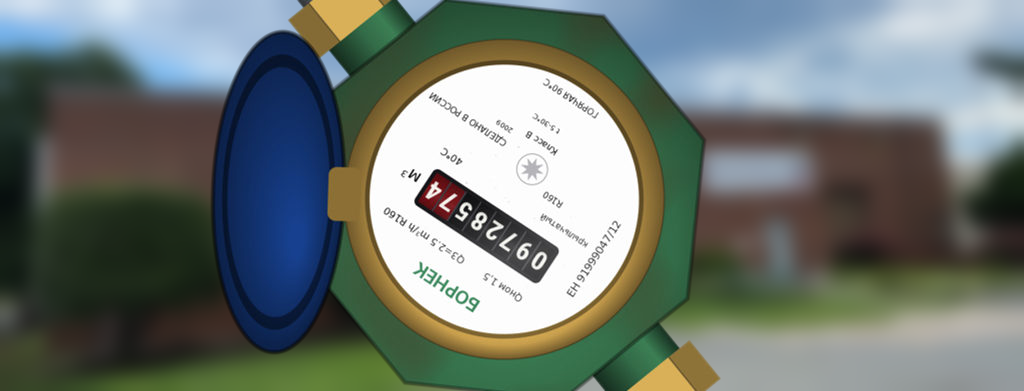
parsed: 97285.74 m³
